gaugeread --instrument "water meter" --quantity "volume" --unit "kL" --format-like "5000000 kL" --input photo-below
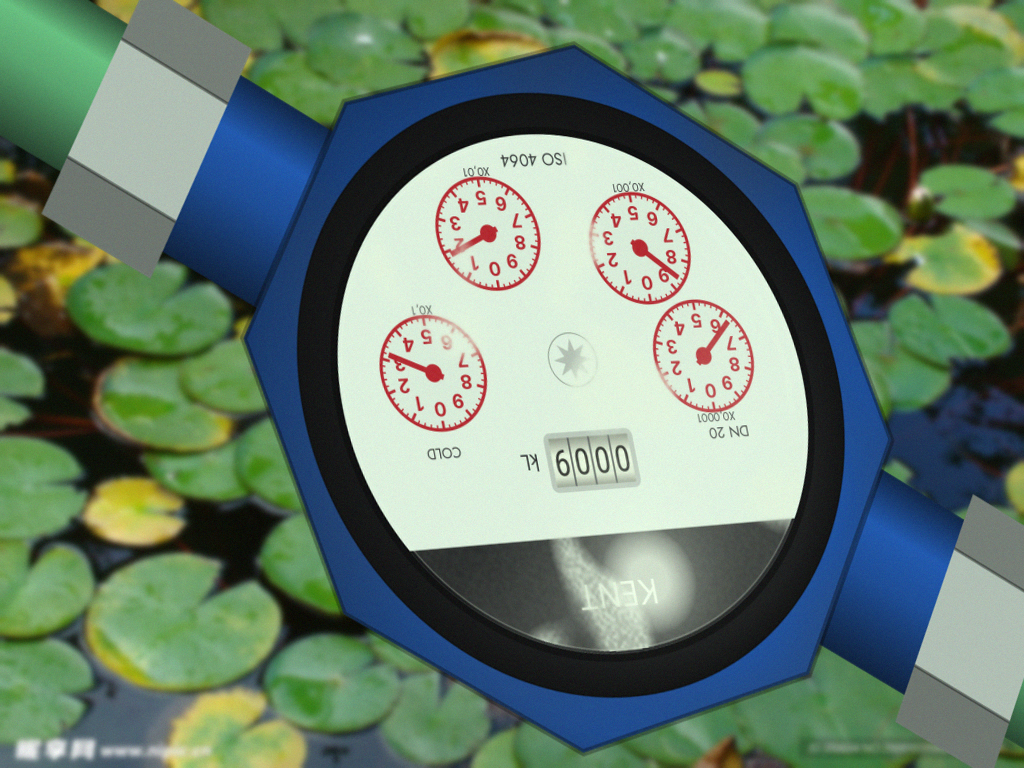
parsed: 9.3186 kL
